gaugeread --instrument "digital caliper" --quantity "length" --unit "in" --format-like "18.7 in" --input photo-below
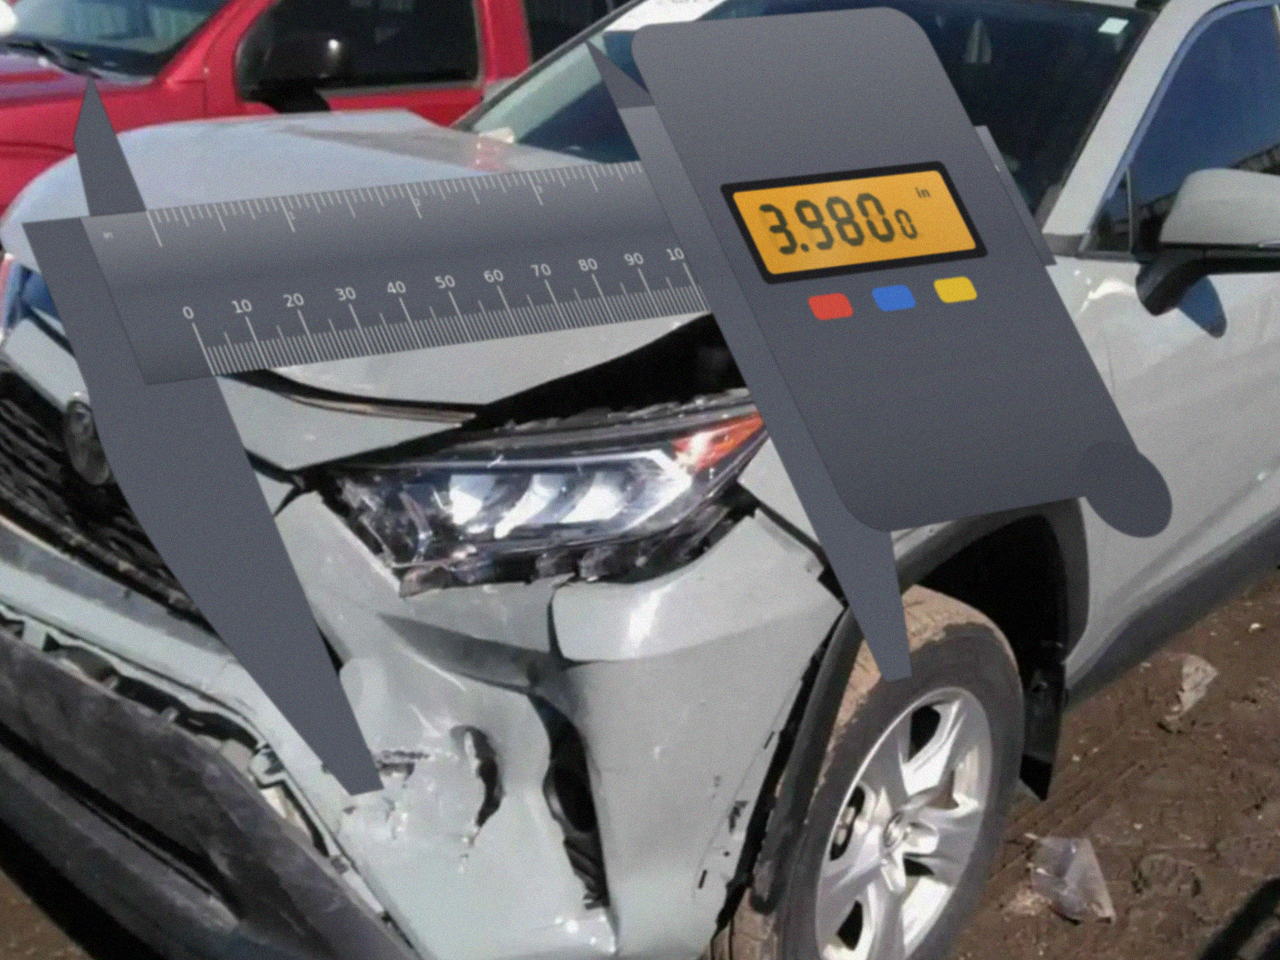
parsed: 3.9800 in
